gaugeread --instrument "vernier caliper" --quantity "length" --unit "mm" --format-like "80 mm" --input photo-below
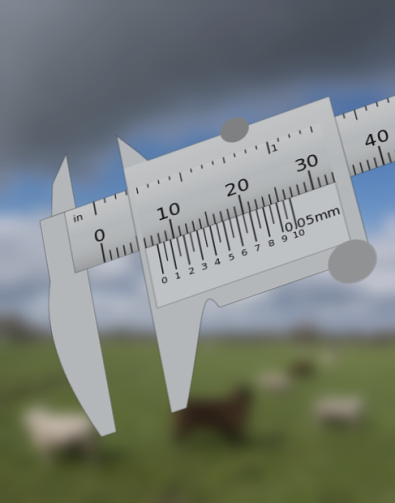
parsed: 7.6 mm
